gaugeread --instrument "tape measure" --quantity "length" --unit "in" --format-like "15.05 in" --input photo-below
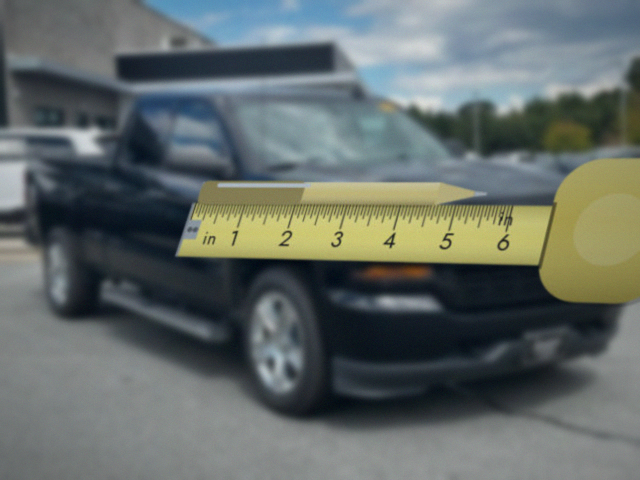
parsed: 5.5 in
